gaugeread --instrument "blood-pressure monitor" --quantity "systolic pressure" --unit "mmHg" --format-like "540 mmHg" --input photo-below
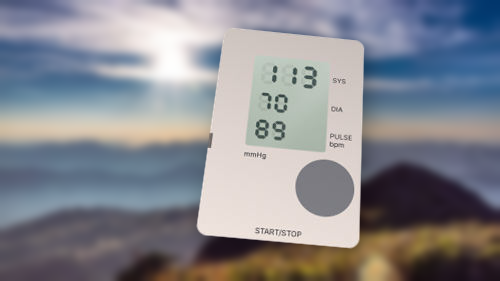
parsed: 113 mmHg
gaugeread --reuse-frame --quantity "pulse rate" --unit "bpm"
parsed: 89 bpm
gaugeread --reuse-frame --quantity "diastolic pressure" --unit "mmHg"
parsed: 70 mmHg
